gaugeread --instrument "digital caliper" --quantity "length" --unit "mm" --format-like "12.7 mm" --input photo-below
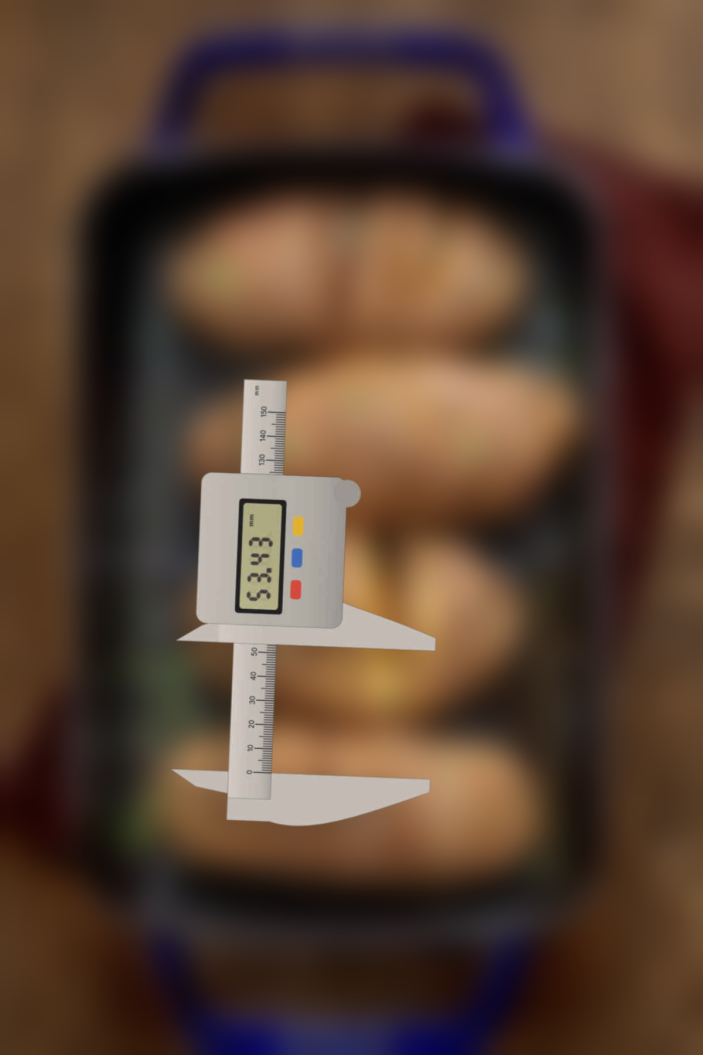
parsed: 53.43 mm
